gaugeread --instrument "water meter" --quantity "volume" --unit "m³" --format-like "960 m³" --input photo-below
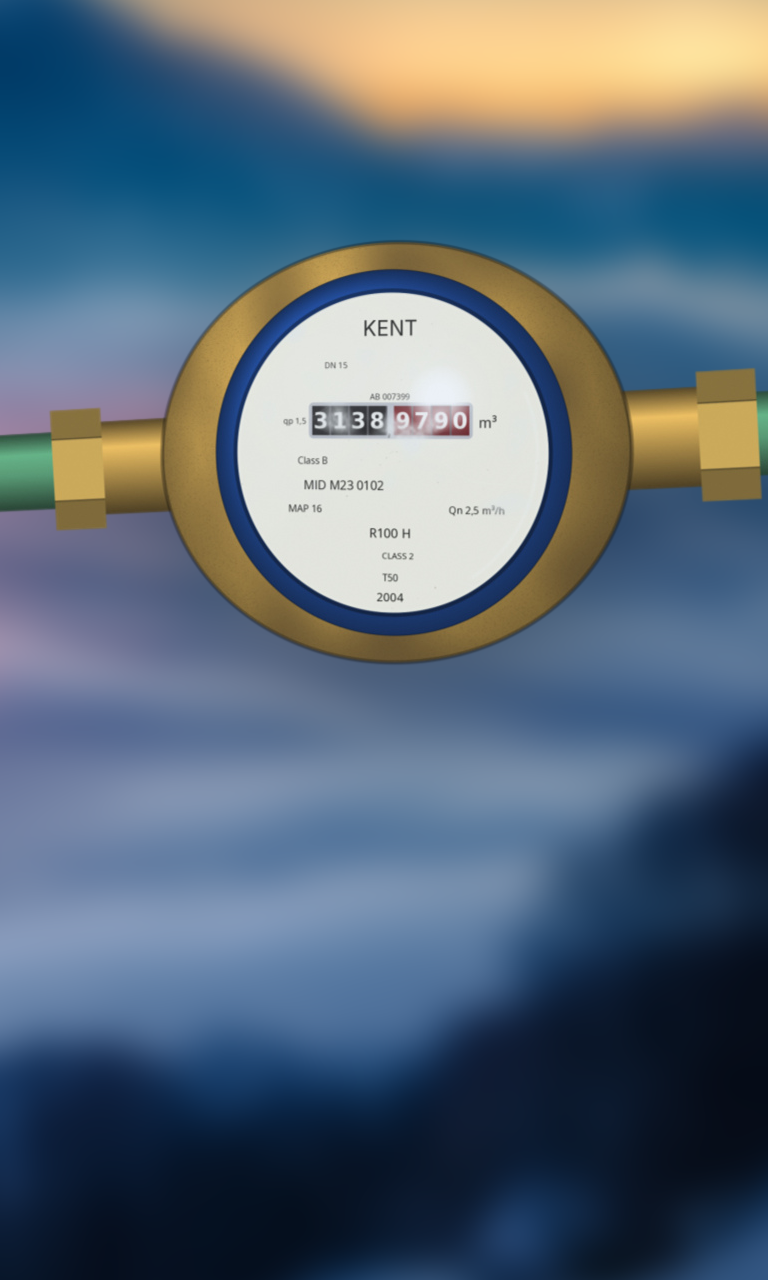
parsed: 3138.9790 m³
